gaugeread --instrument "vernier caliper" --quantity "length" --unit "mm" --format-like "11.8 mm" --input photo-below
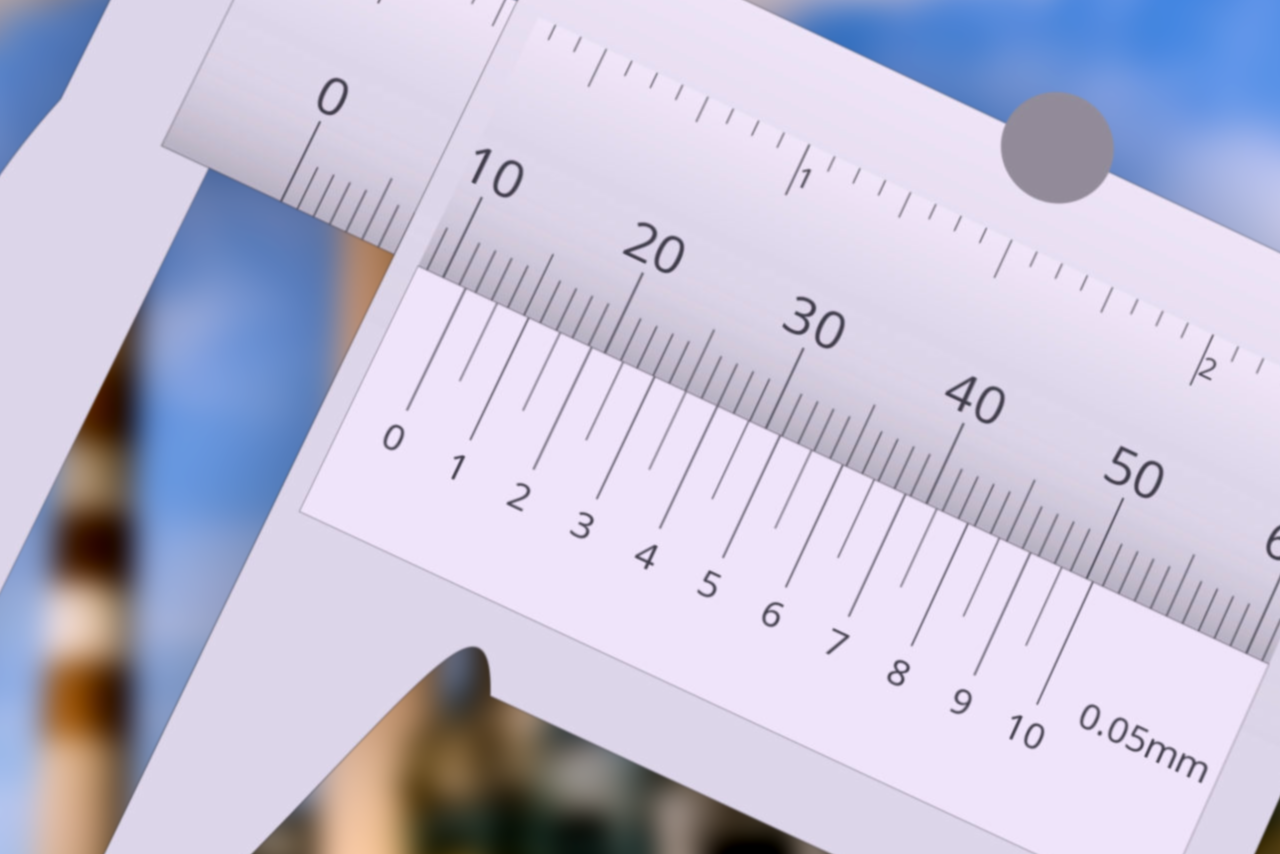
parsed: 11.4 mm
